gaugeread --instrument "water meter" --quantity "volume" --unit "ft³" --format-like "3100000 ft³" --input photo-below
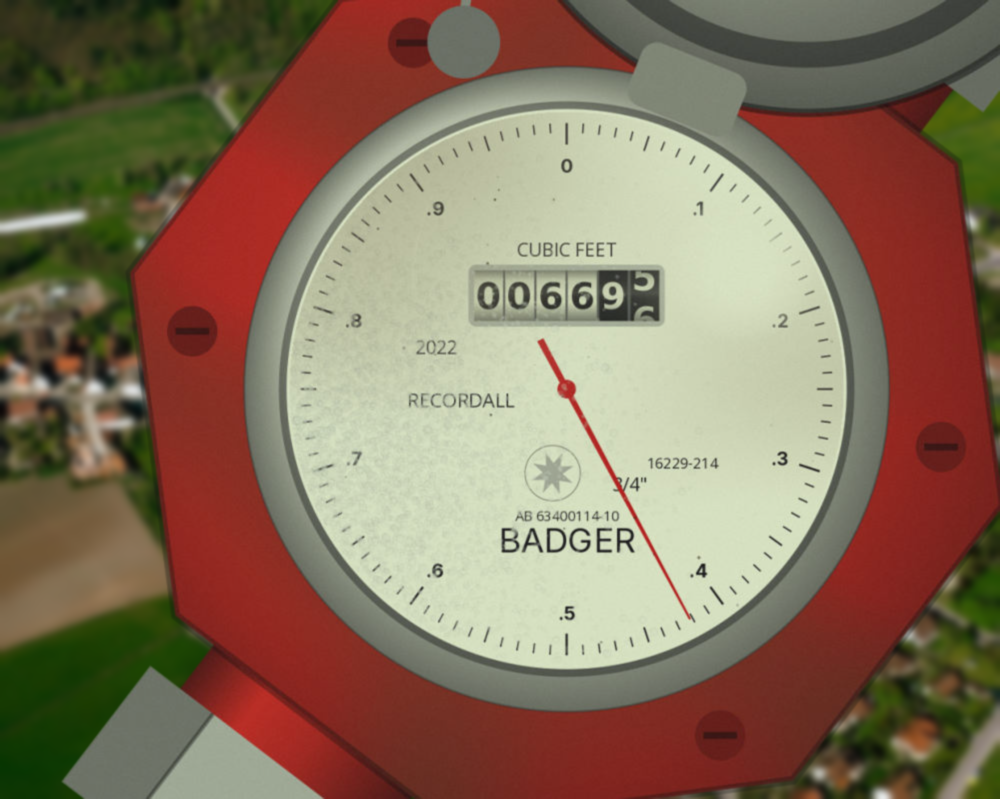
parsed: 6695.42 ft³
